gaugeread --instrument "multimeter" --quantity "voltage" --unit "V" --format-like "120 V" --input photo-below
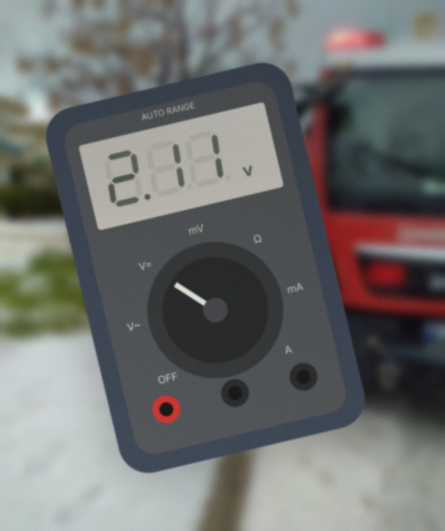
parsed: 2.11 V
